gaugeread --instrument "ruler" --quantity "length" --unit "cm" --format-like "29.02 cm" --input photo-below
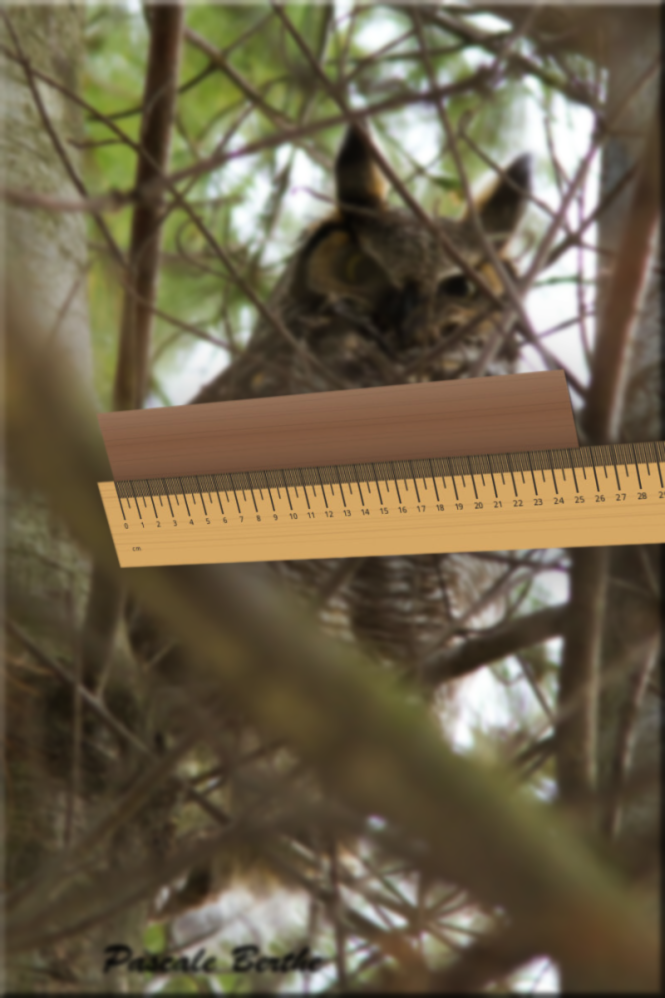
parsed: 25.5 cm
